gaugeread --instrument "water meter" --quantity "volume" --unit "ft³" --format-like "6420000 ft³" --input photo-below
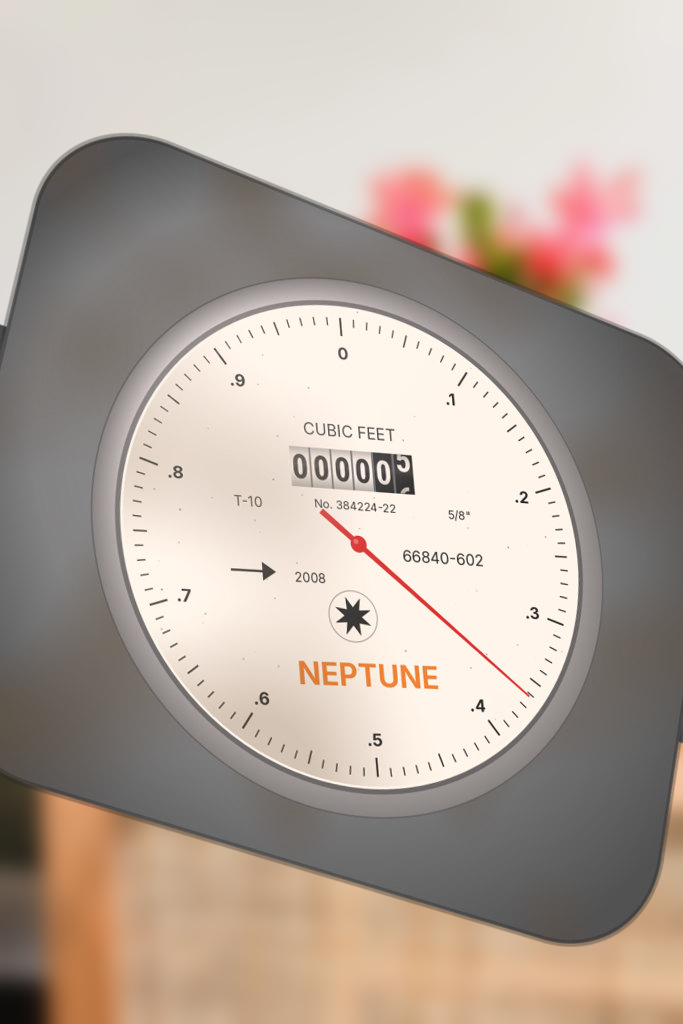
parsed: 5.36 ft³
